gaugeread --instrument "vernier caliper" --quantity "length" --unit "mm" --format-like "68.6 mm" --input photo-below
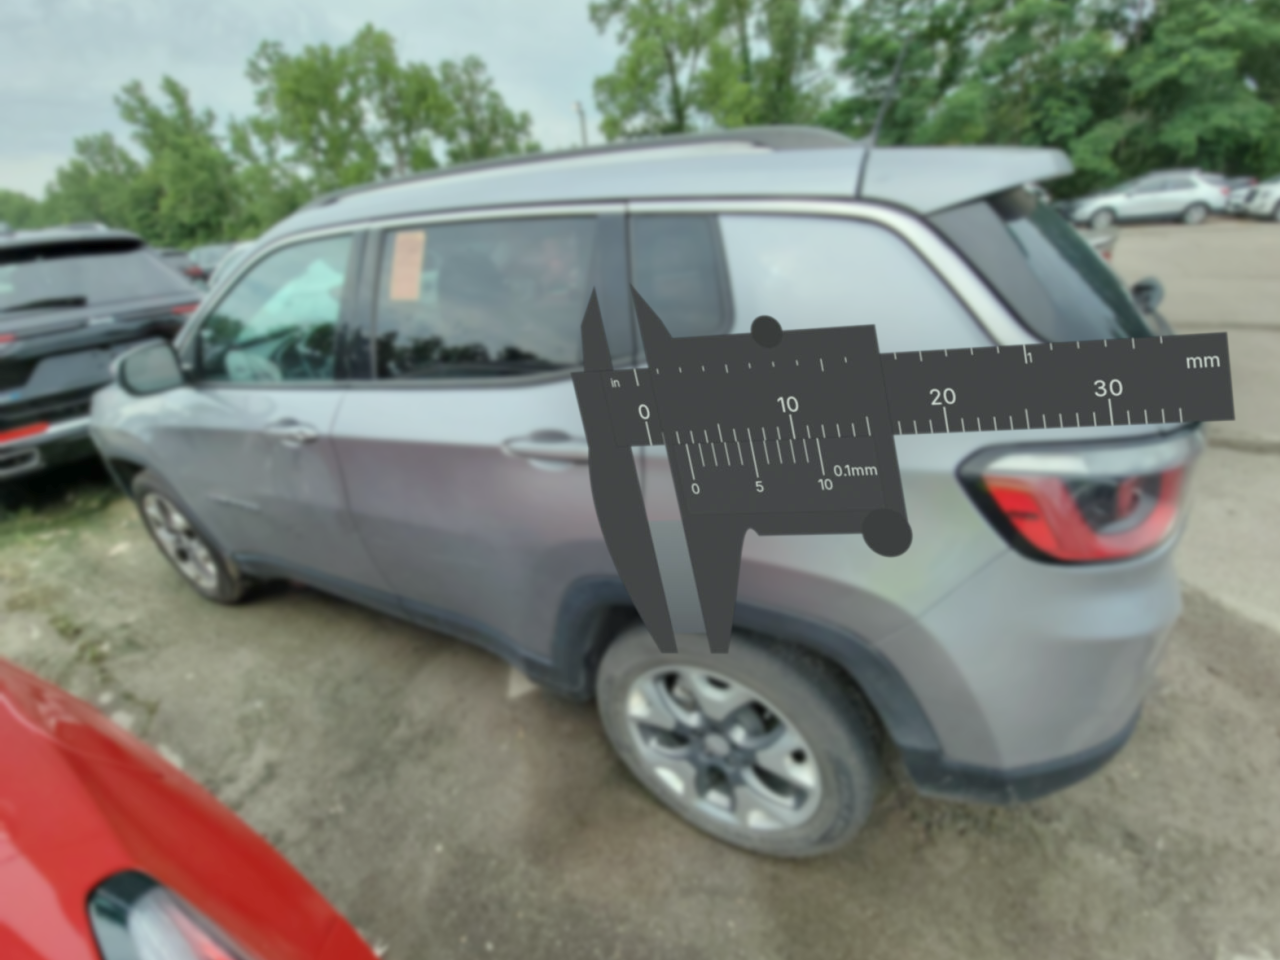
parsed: 2.5 mm
